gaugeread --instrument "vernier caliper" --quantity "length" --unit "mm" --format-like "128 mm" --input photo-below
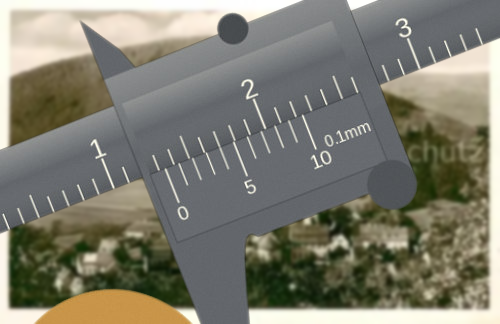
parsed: 13.4 mm
